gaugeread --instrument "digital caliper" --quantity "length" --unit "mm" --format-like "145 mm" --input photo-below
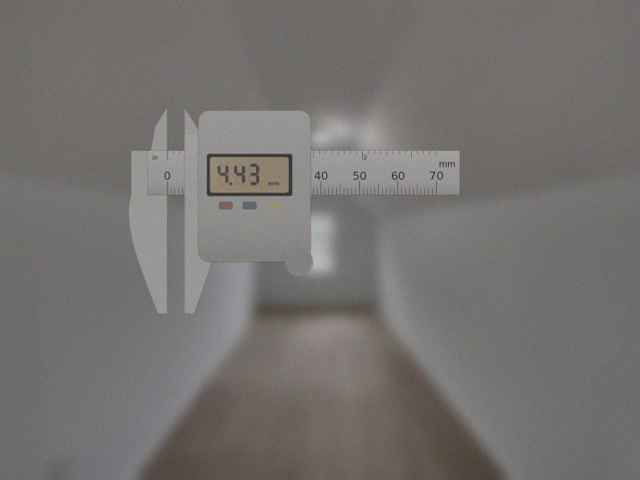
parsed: 4.43 mm
